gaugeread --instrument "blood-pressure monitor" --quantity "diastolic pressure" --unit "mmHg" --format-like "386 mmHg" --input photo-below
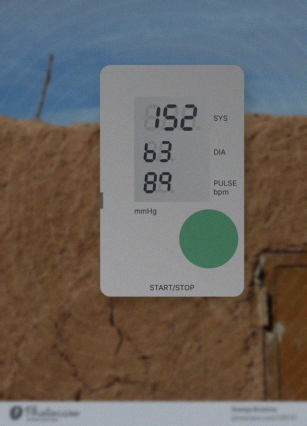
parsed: 63 mmHg
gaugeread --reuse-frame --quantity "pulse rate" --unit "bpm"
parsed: 89 bpm
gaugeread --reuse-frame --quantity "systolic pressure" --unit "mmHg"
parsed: 152 mmHg
